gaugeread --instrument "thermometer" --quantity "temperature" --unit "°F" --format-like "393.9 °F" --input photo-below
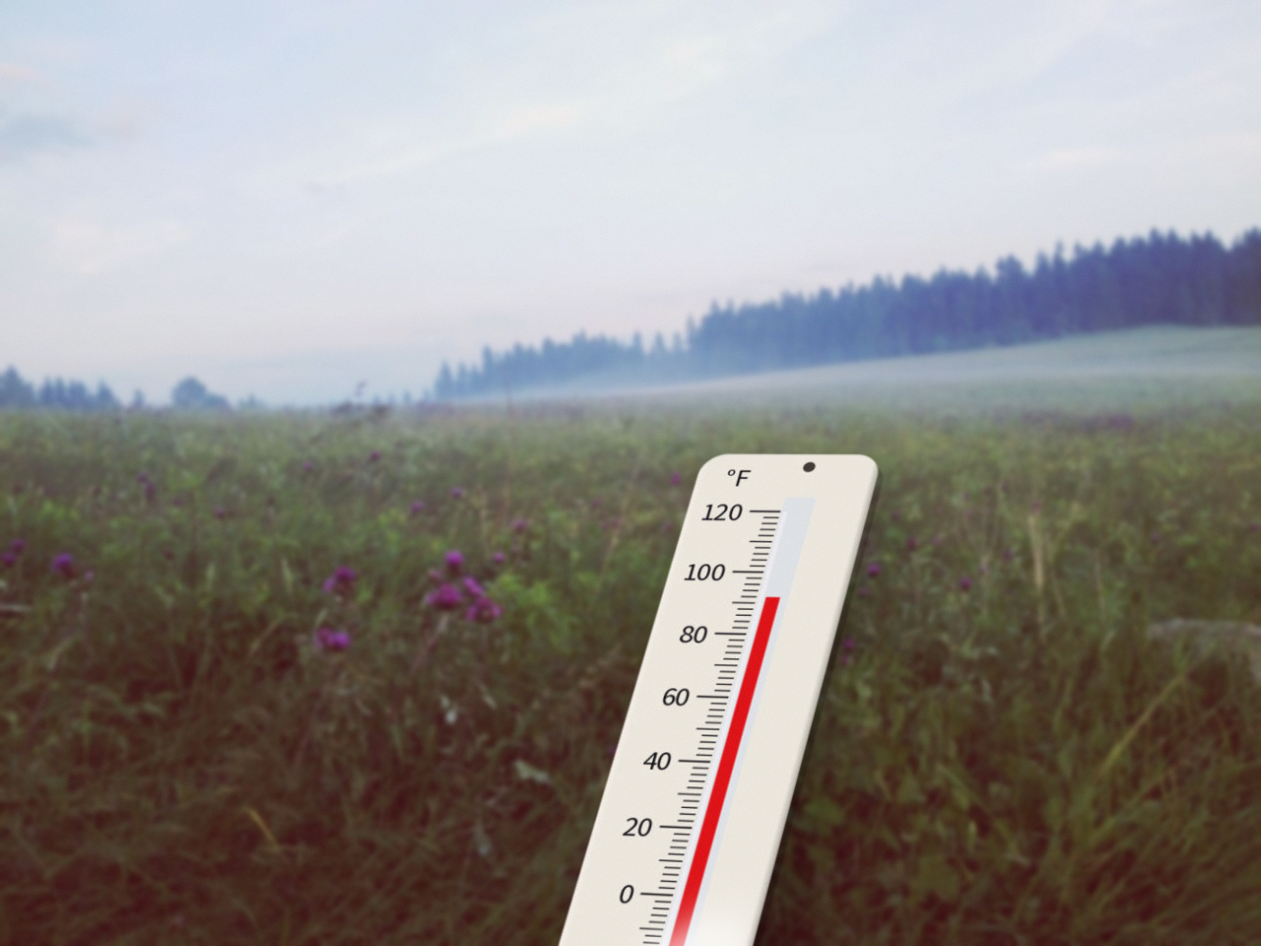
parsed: 92 °F
